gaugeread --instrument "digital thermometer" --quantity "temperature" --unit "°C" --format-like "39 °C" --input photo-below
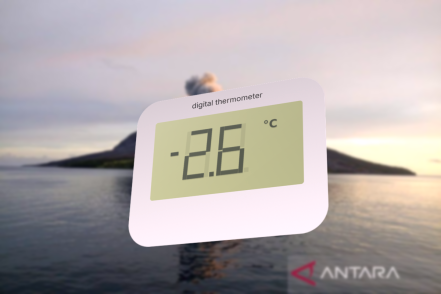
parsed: -2.6 °C
